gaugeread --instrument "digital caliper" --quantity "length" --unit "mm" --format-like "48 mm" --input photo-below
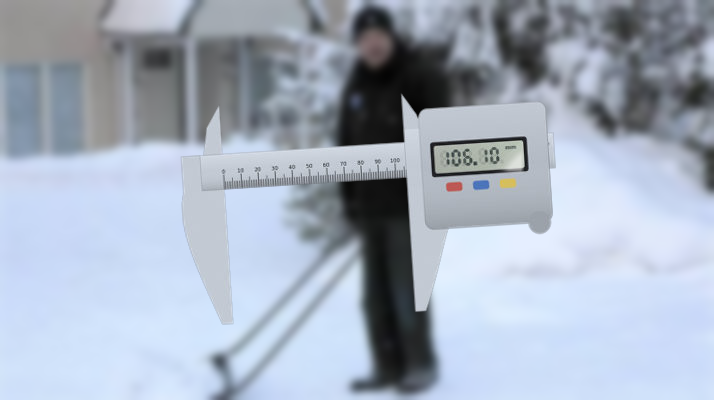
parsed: 106.10 mm
